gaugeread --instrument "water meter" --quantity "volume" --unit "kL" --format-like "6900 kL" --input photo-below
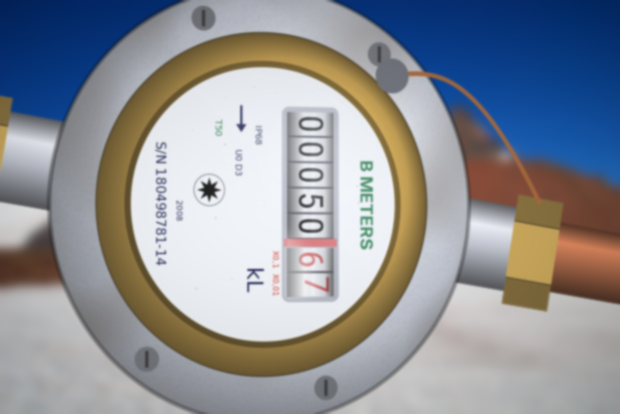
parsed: 50.67 kL
